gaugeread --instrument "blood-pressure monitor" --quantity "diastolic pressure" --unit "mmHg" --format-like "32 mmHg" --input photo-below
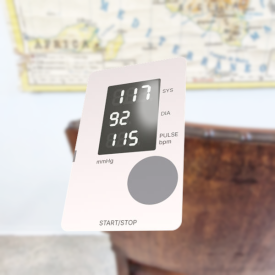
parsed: 92 mmHg
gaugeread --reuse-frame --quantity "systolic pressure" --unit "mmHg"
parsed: 117 mmHg
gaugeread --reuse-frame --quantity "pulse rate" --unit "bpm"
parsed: 115 bpm
